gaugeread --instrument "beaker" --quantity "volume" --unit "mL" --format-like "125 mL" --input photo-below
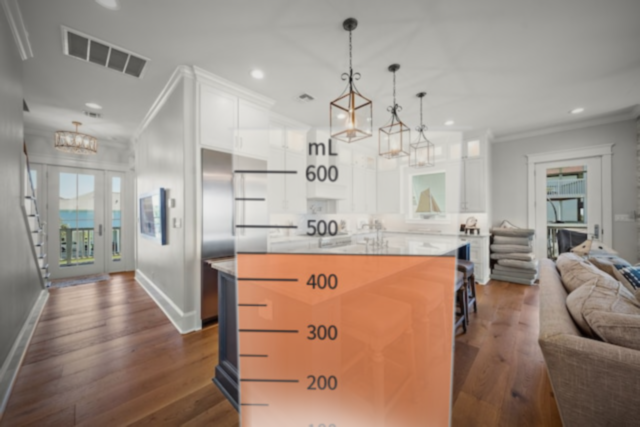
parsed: 450 mL
